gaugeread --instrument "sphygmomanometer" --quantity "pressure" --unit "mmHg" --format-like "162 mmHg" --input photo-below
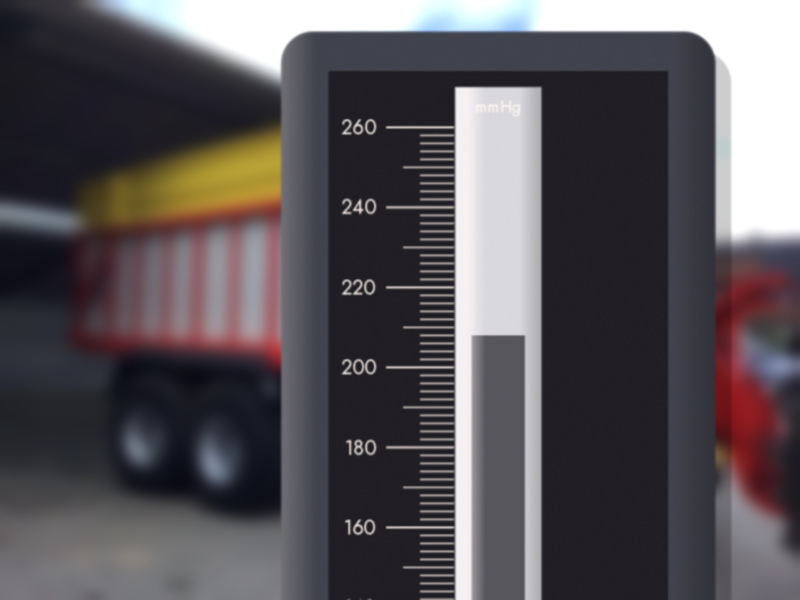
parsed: 208 mmHg
